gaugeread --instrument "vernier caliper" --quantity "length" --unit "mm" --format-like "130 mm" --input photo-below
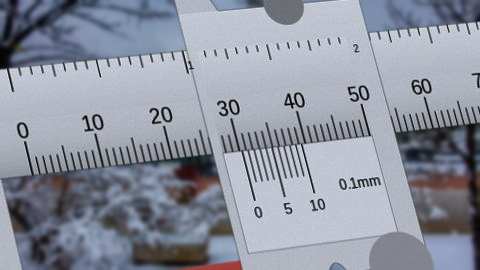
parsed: 30.4 mm
